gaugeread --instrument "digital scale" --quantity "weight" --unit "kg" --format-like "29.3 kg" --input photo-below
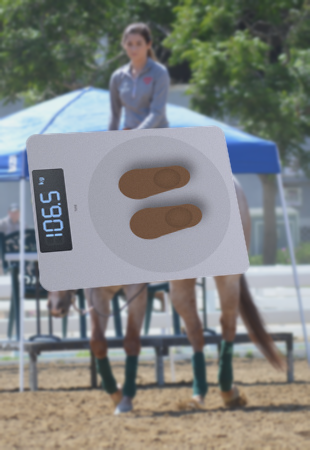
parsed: 106.5 kg
